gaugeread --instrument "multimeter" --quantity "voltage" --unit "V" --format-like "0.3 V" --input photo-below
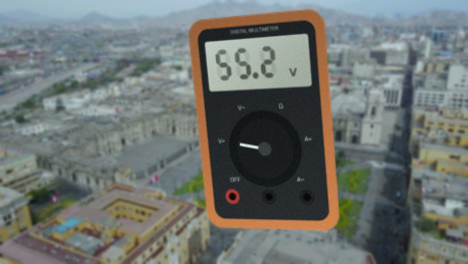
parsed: 55.2 V
